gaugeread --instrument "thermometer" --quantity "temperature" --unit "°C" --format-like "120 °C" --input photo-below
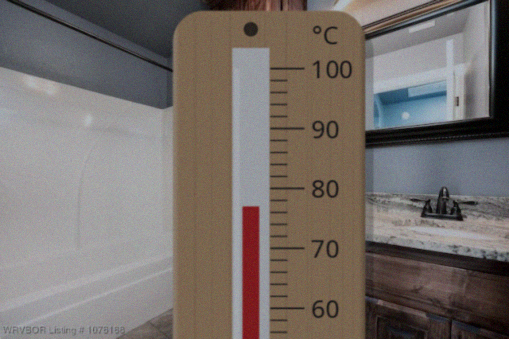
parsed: 77 °C
